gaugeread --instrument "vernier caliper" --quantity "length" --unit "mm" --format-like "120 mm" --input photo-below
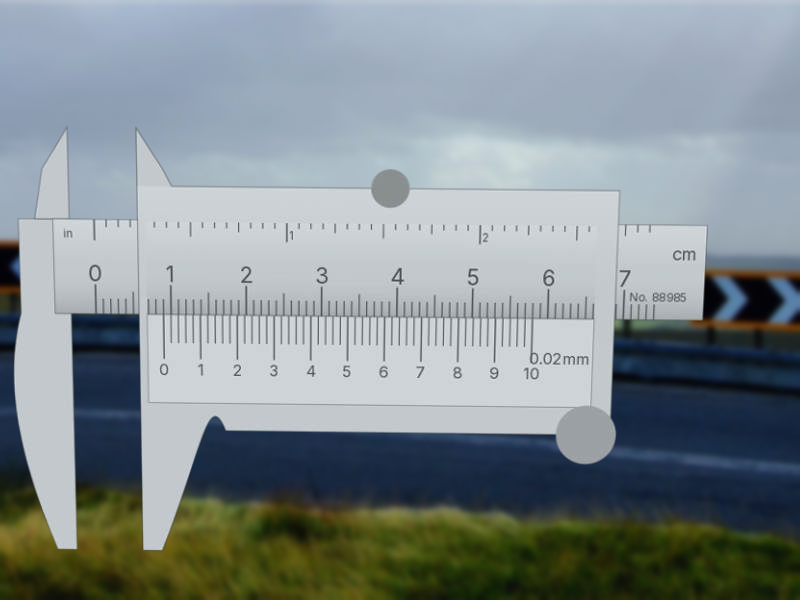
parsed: 9.0 mm
